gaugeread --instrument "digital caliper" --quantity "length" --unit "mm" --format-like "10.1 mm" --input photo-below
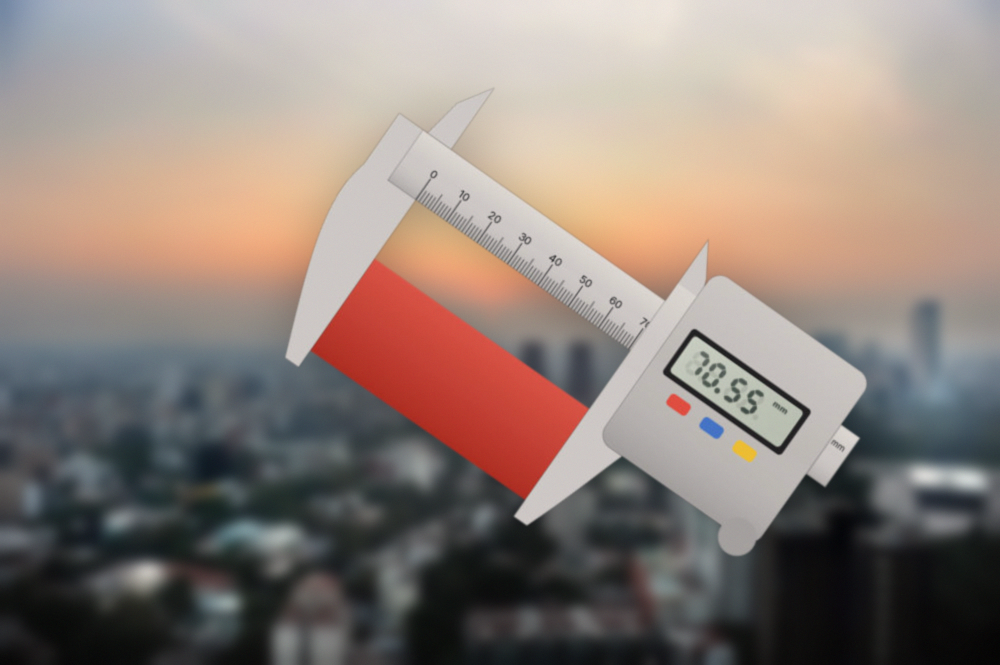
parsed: 70.55 mm
